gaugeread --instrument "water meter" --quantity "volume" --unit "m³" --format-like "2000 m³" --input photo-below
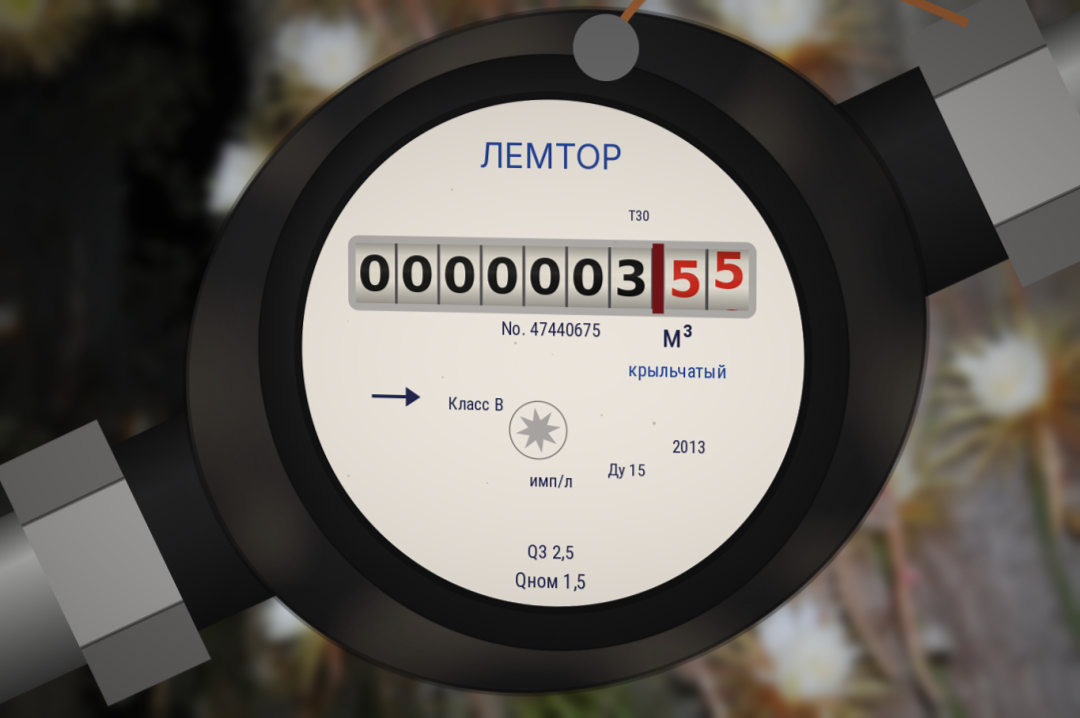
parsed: 3.55 m³
